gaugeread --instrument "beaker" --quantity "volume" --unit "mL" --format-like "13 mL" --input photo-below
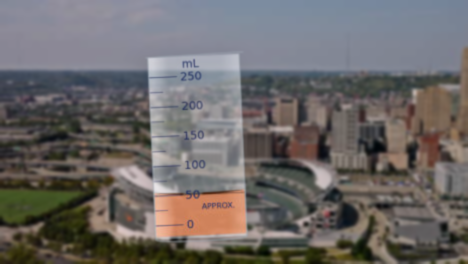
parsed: 50 mL
